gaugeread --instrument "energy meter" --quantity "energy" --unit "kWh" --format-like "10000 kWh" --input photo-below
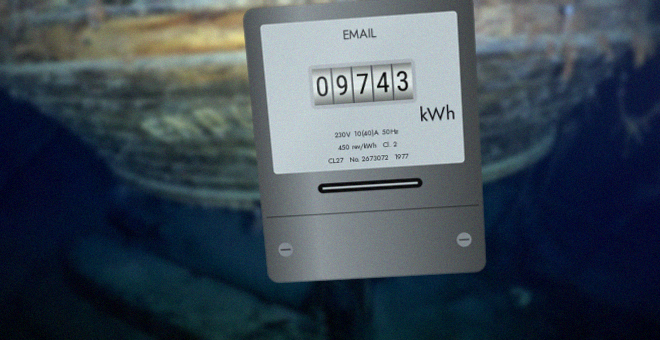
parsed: 9743 kWh
